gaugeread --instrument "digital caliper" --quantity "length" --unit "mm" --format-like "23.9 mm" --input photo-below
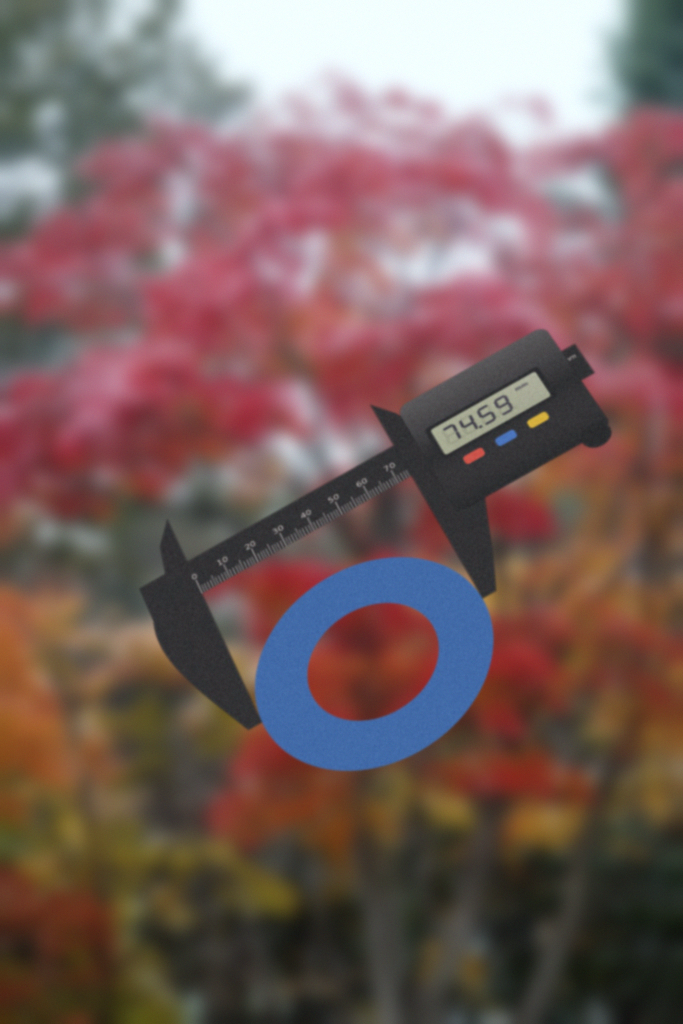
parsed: 74.59 mm
